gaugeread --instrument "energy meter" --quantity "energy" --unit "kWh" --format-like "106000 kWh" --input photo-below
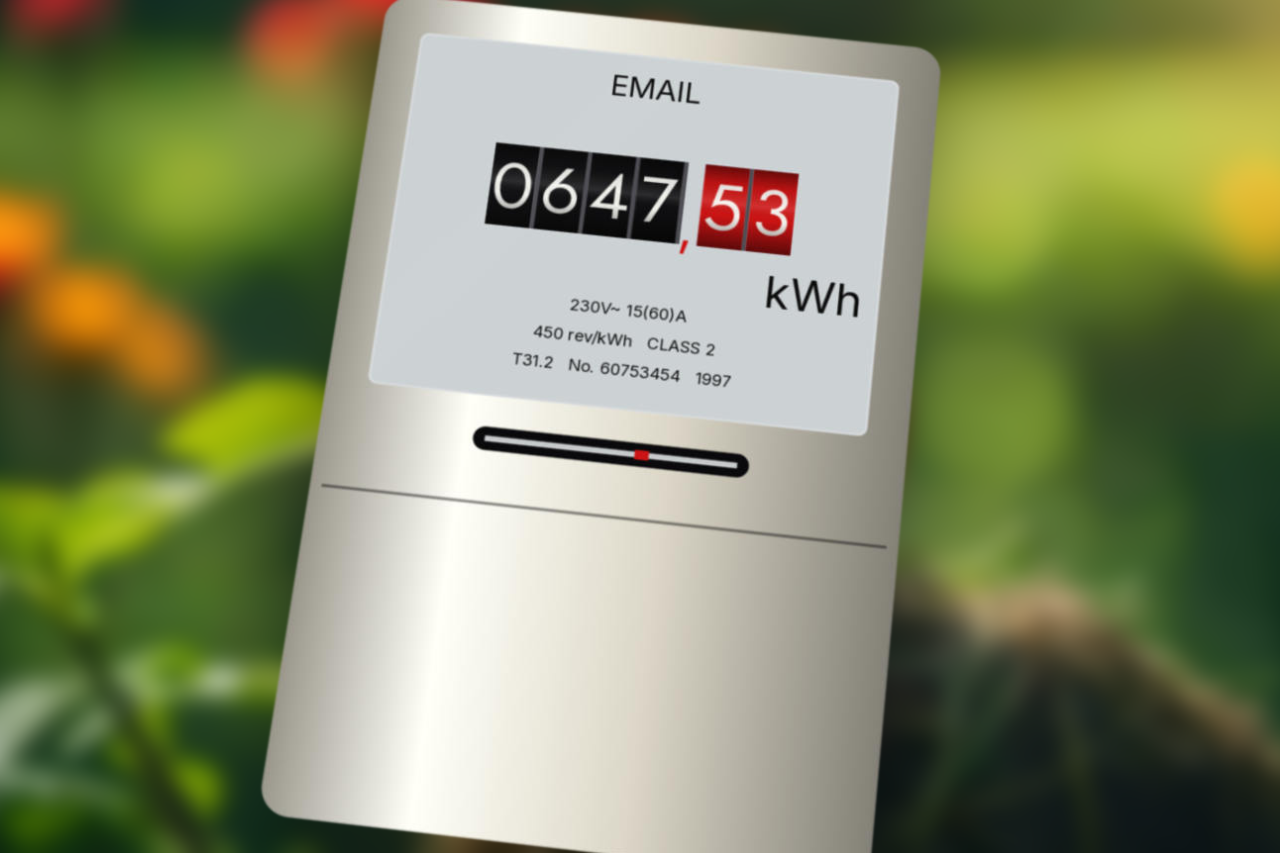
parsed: 647.53 kWh
